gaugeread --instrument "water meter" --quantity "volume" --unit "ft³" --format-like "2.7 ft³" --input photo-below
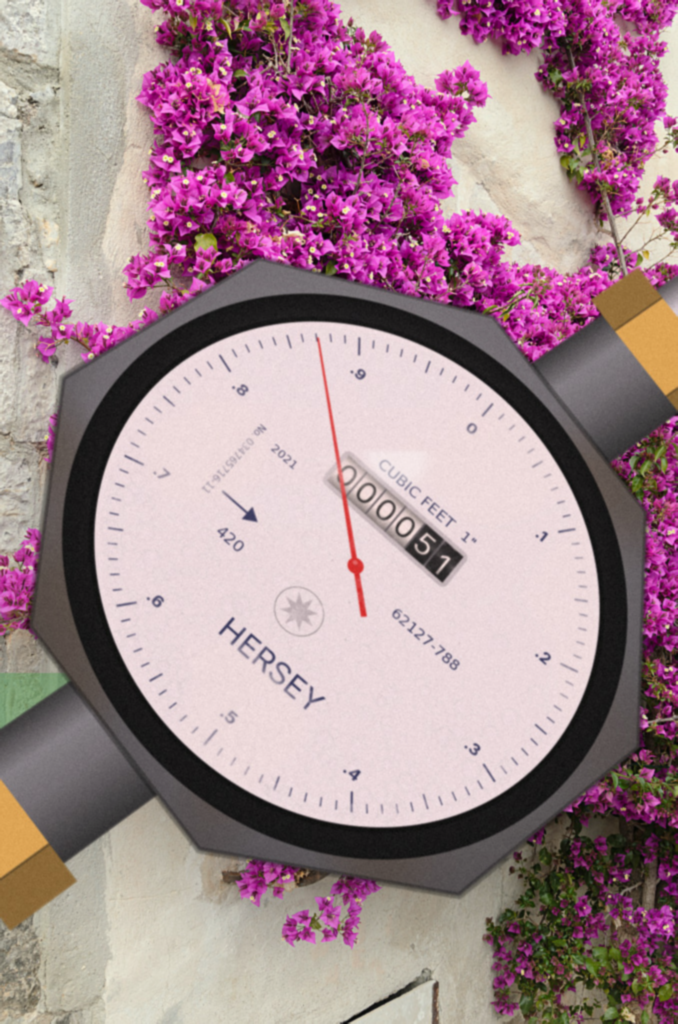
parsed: 50.87 ft³
